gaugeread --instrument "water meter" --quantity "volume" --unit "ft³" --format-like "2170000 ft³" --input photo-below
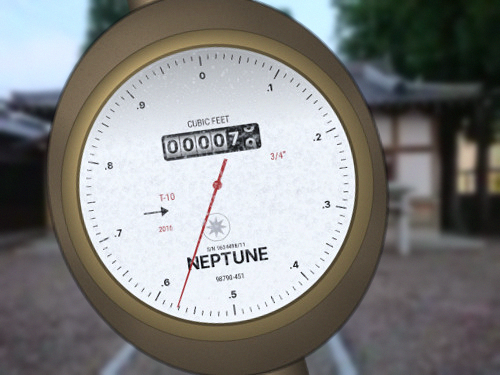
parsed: 78.57 ft³
